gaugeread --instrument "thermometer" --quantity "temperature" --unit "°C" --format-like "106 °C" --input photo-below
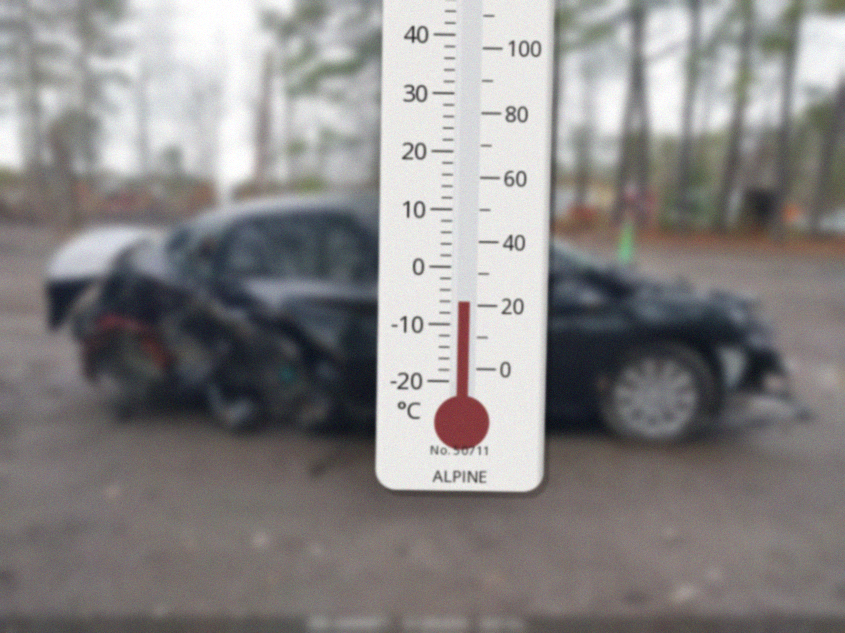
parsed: -6 °C
